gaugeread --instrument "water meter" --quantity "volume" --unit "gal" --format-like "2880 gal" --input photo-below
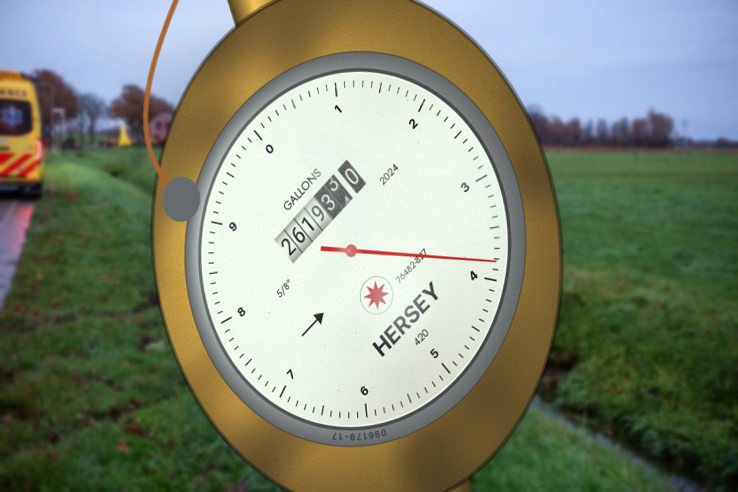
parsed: 2619333.8 gal
